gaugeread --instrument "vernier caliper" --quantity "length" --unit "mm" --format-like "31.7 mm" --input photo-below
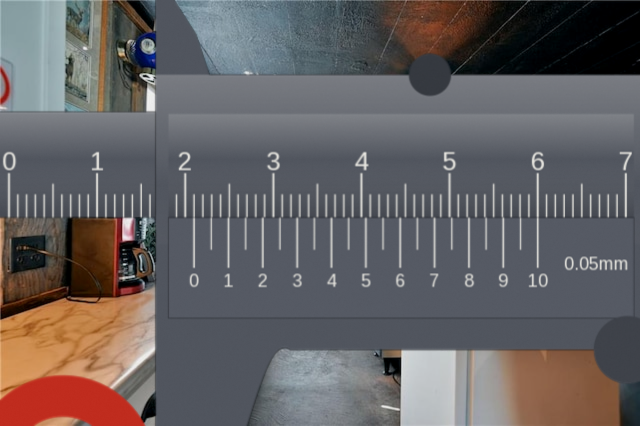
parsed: 21.0 mm
